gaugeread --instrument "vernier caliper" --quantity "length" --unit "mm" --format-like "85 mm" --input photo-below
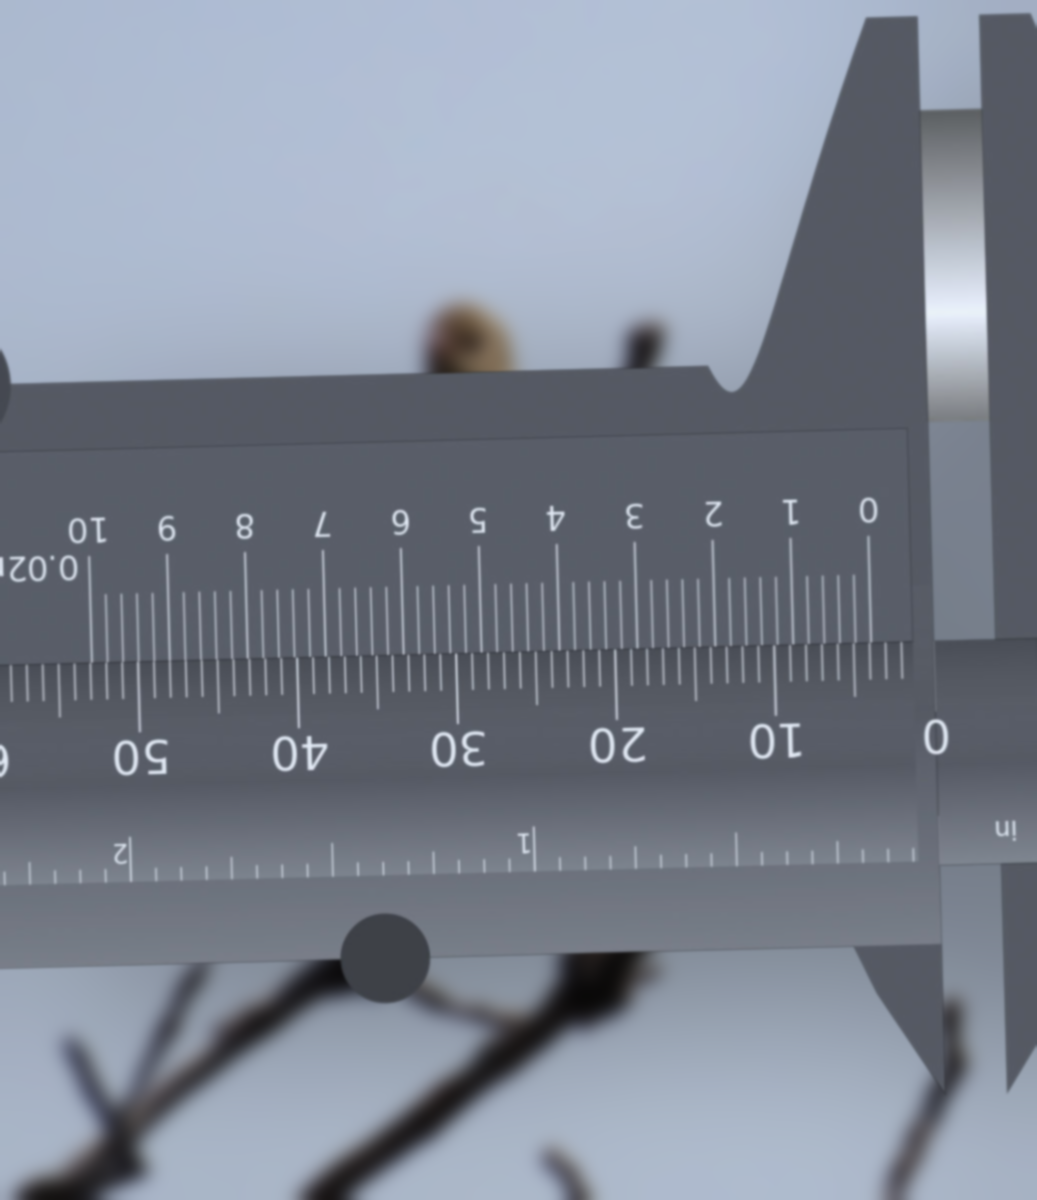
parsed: 3.9 mm
